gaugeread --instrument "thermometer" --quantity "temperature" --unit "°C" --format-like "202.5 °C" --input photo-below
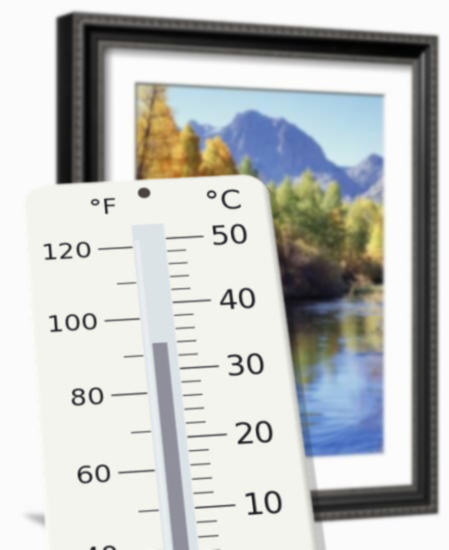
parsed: 34 °C
